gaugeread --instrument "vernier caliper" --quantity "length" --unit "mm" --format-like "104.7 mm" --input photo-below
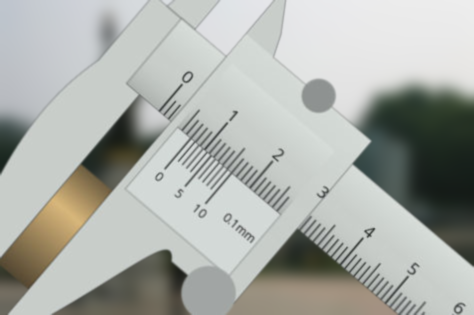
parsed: 7.0 mm
